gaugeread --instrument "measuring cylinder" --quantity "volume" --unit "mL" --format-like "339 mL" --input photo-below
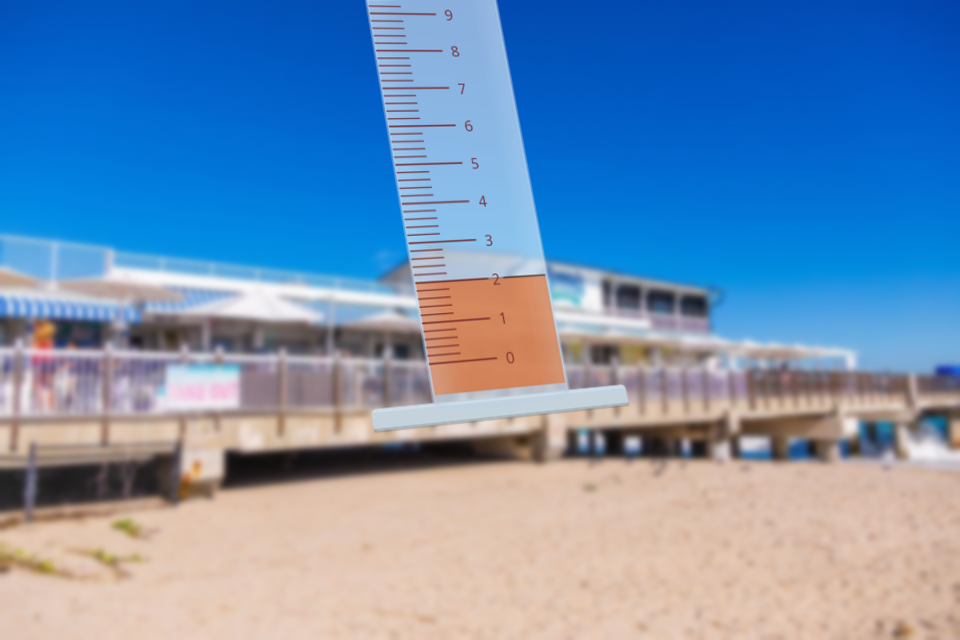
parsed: 2 mL
